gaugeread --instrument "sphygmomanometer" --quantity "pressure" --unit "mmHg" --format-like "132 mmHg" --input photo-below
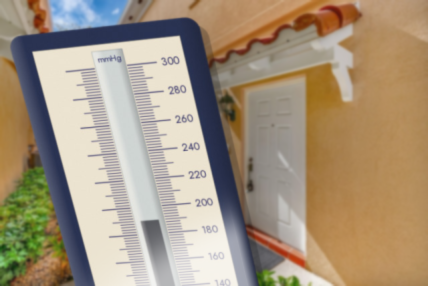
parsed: 190 mmHg
